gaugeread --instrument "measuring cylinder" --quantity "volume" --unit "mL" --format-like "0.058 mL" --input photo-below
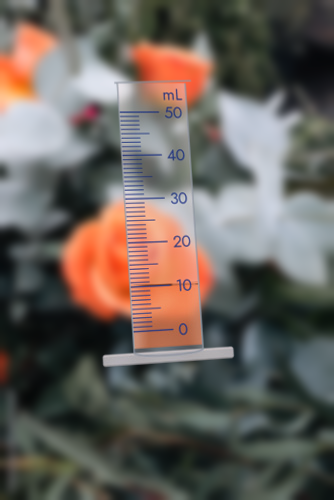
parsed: 10 mL
